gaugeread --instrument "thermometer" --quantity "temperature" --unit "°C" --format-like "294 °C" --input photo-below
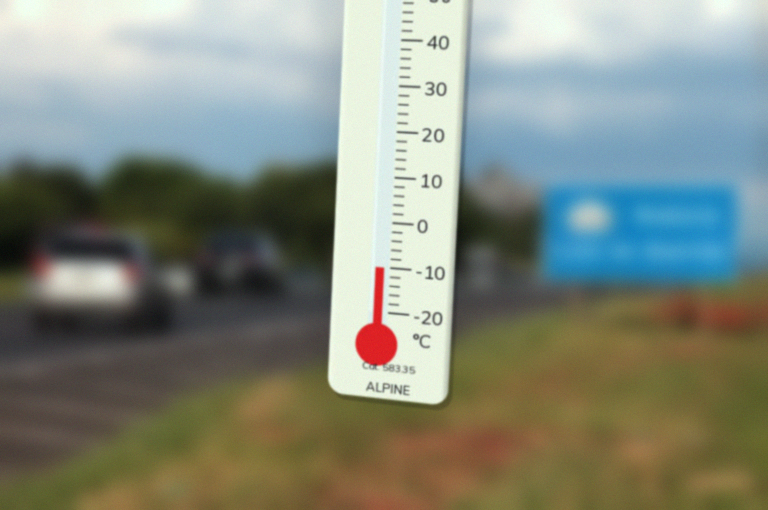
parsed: -10 °C
